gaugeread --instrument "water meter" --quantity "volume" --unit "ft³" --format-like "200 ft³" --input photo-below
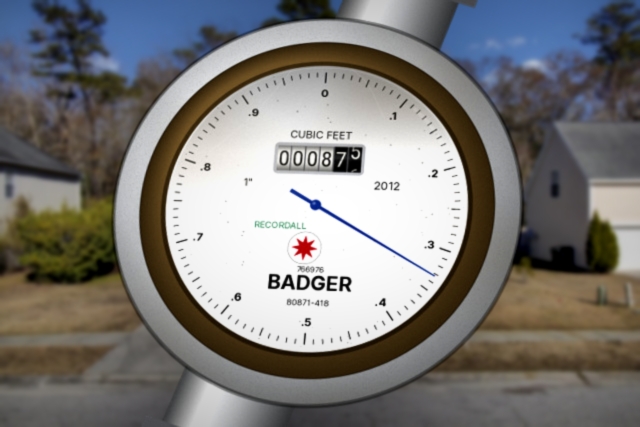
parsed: 875.33 ft³
